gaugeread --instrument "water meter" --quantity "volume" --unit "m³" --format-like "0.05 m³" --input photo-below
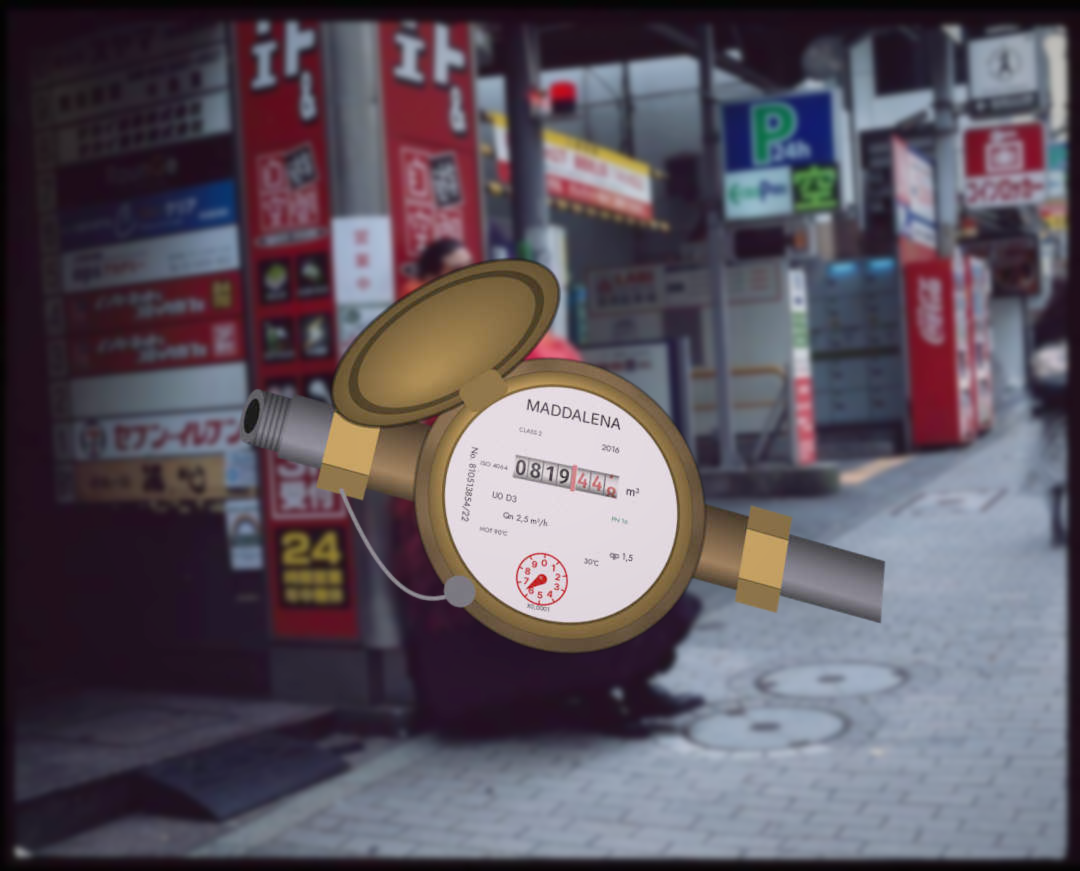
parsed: 819.4476 m³
